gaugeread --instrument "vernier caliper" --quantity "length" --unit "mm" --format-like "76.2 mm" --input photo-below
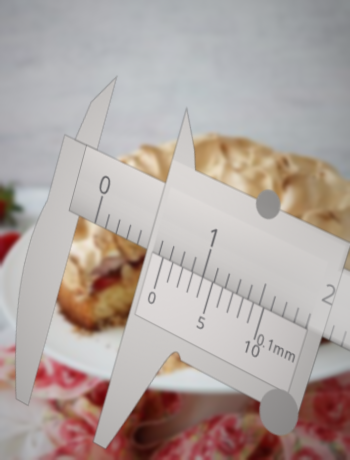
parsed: 6.4 mm
